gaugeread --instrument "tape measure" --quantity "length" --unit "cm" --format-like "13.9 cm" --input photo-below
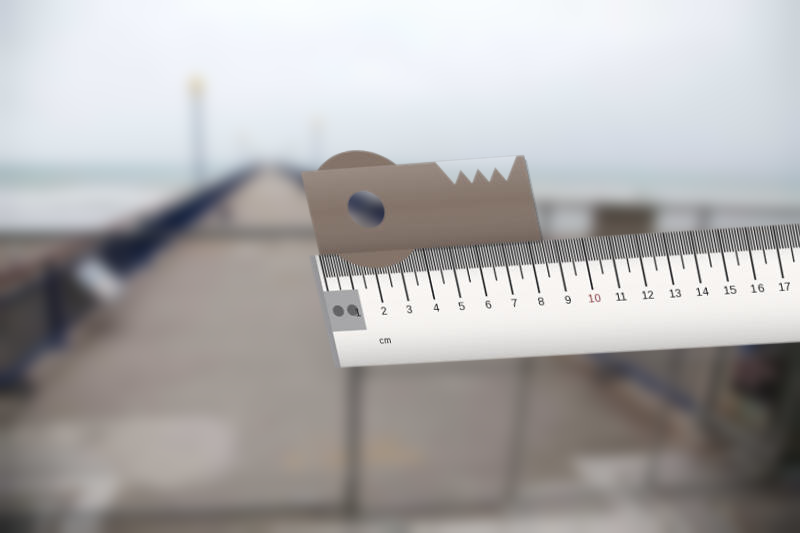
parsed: 8.5 cm
